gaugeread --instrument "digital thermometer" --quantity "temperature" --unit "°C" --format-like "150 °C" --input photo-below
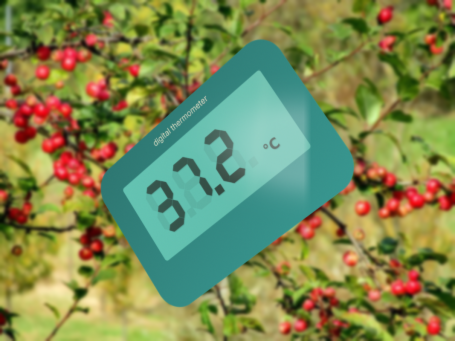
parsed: 37.2 °C
